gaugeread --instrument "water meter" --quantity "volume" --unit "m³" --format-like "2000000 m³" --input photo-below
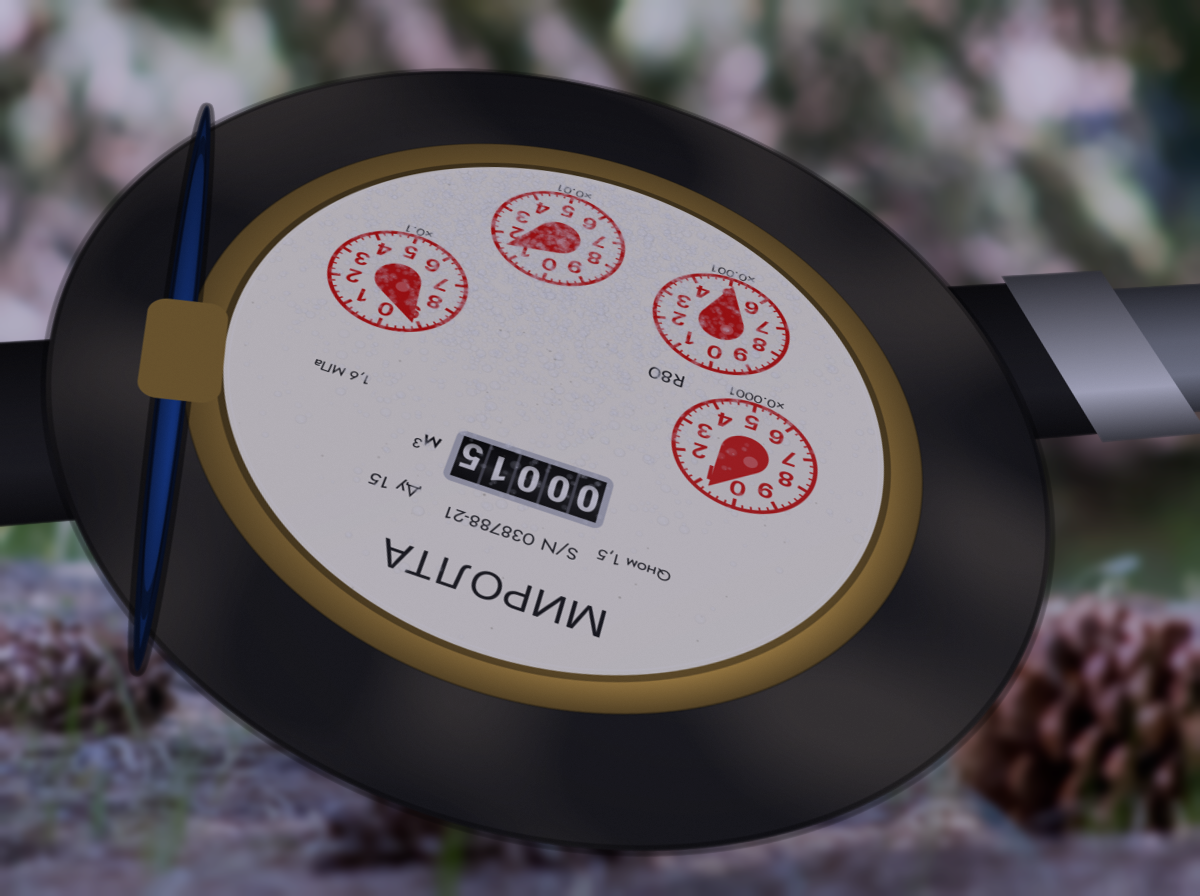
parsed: 14.9150 m³
